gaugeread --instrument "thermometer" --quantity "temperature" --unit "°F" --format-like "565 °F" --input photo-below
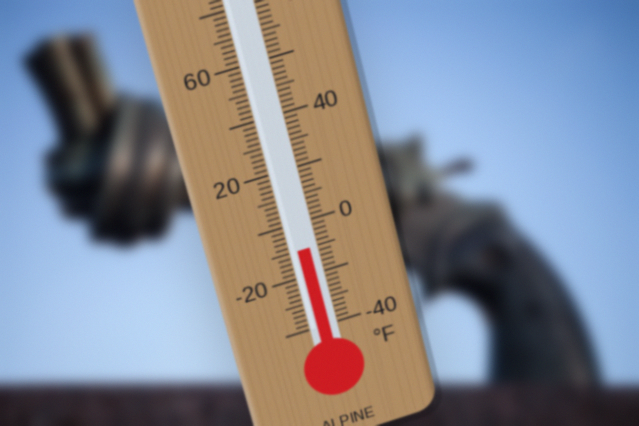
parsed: -10 °F
